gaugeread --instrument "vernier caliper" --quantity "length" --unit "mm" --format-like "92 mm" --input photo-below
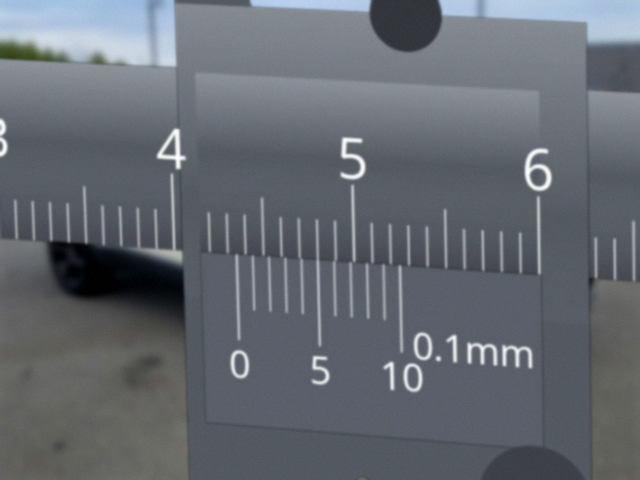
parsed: 43.5 mm
